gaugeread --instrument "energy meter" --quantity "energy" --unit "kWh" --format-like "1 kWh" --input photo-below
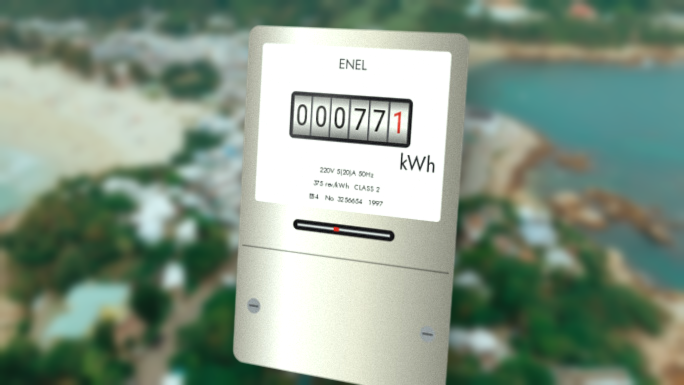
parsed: 77.1 kWh
